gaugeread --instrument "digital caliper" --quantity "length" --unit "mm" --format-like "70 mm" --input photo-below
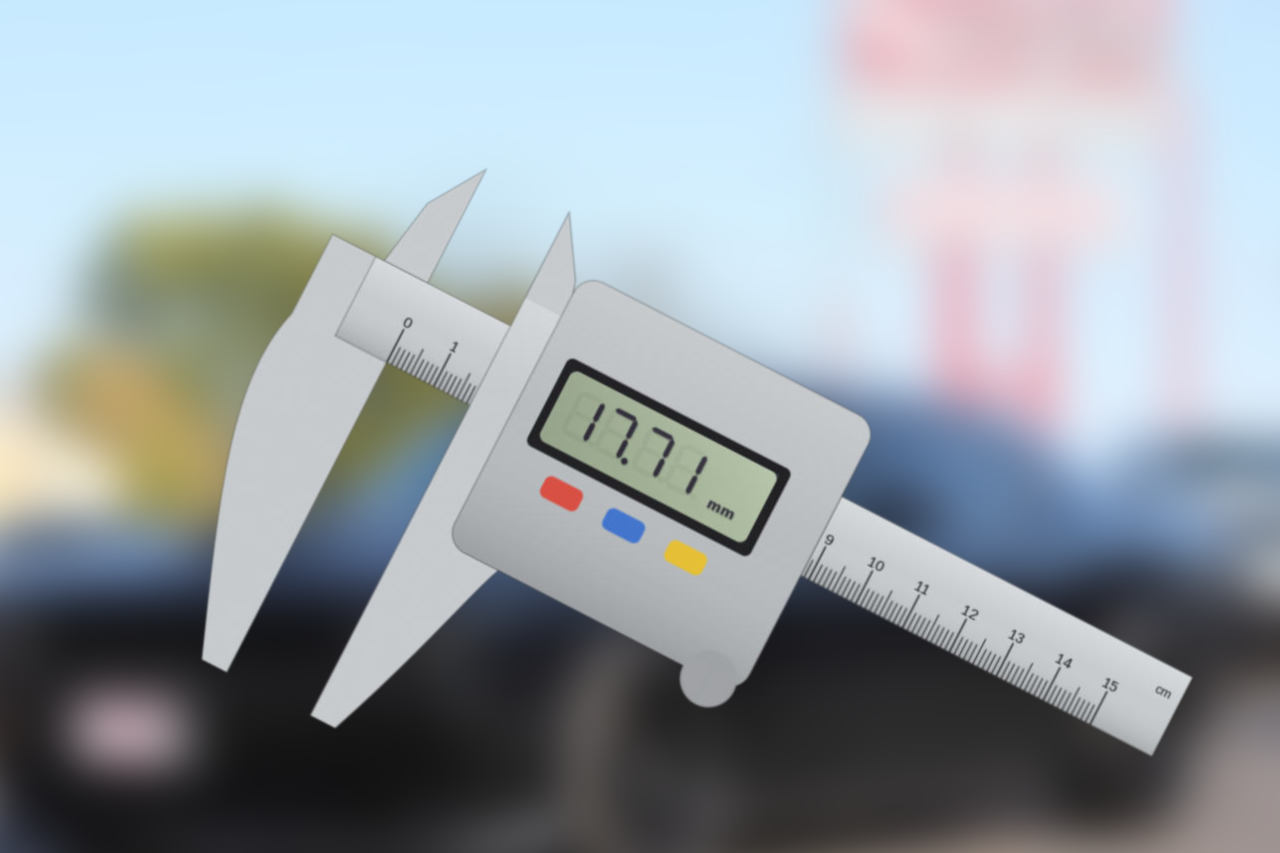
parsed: 17.71 mm
